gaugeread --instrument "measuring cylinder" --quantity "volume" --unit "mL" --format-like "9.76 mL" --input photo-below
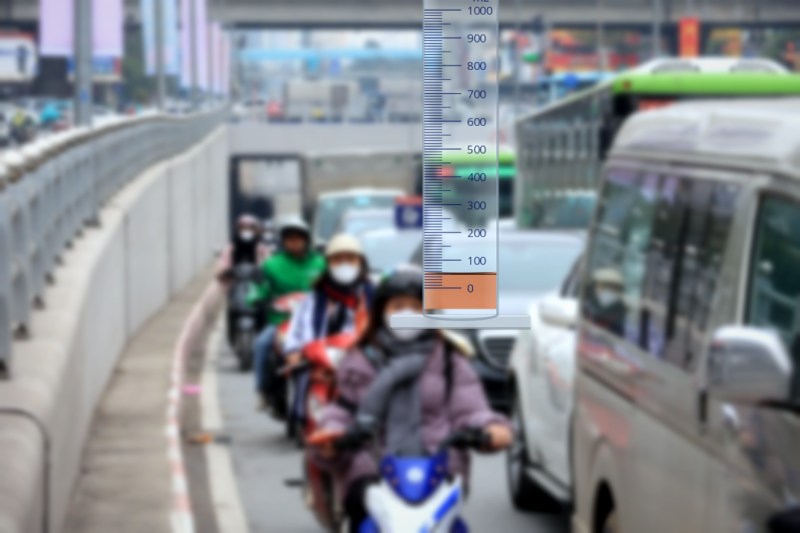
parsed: 50 mL
